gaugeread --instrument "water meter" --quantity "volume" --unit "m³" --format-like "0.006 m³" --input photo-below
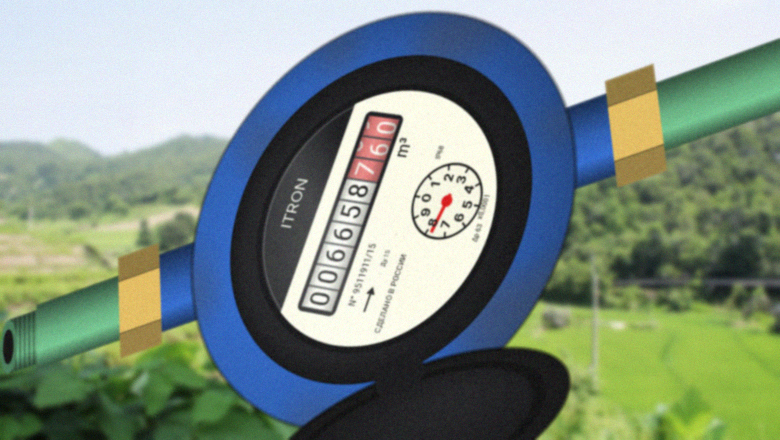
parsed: 6658.7597 m³
